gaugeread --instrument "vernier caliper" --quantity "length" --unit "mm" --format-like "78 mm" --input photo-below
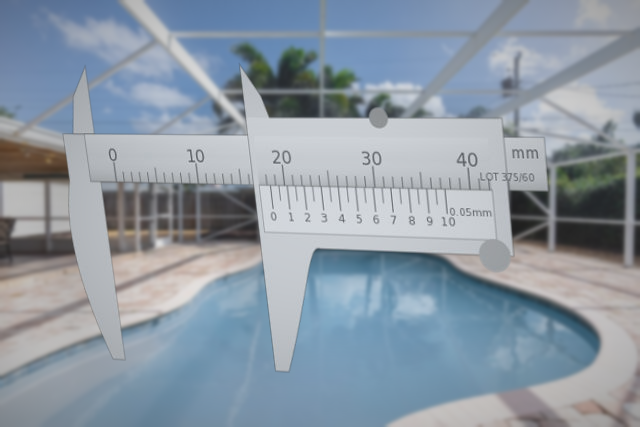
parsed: 18.4 mm
